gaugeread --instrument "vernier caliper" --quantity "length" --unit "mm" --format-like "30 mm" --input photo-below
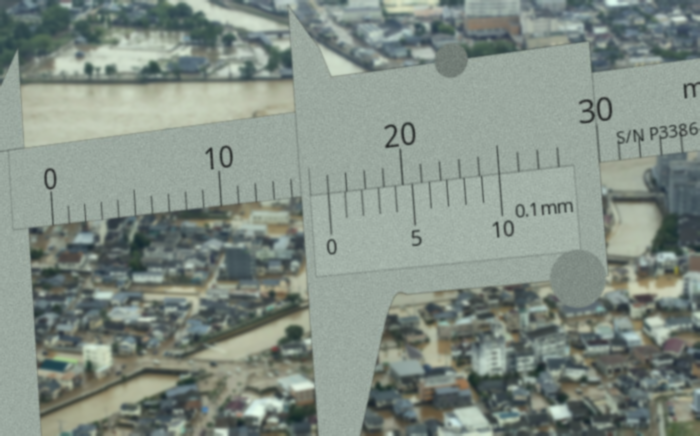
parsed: 16.0 mm
